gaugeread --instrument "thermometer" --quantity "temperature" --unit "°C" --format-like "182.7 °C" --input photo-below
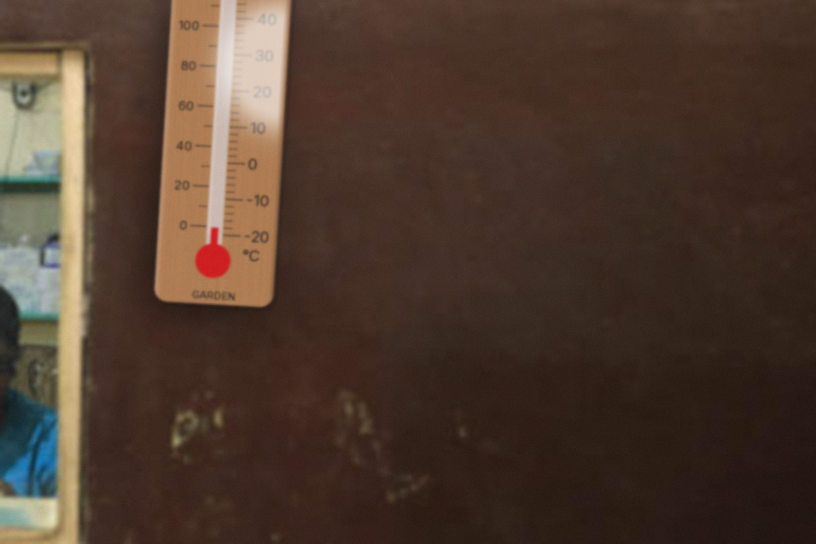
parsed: -18 °C
